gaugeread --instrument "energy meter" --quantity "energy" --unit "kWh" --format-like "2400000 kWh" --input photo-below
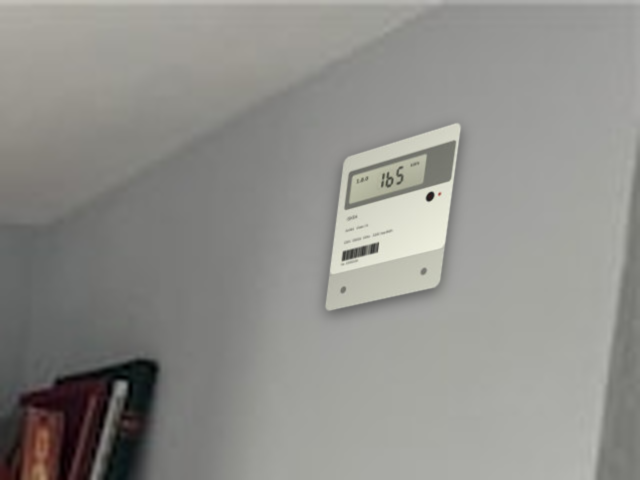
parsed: 165 kWh
